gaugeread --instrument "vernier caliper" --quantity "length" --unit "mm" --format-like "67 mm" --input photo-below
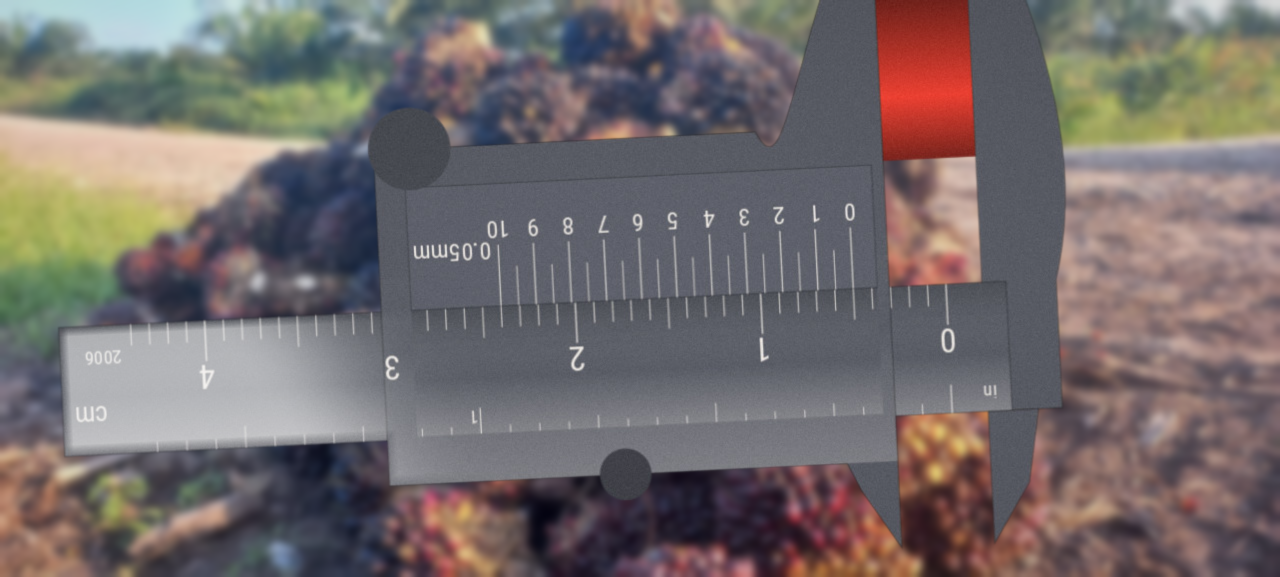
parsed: 5.0 mm
